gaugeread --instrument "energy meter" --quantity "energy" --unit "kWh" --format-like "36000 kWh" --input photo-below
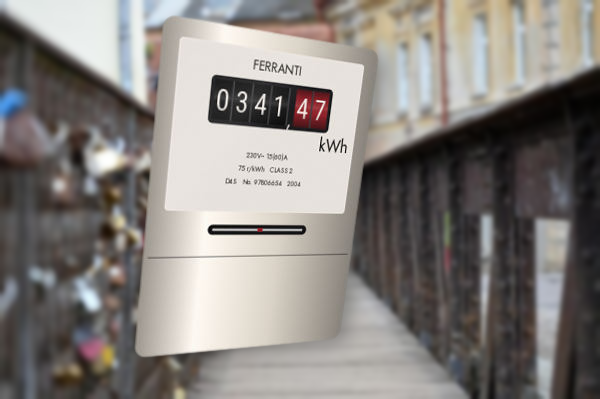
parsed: 341.47 kWh
